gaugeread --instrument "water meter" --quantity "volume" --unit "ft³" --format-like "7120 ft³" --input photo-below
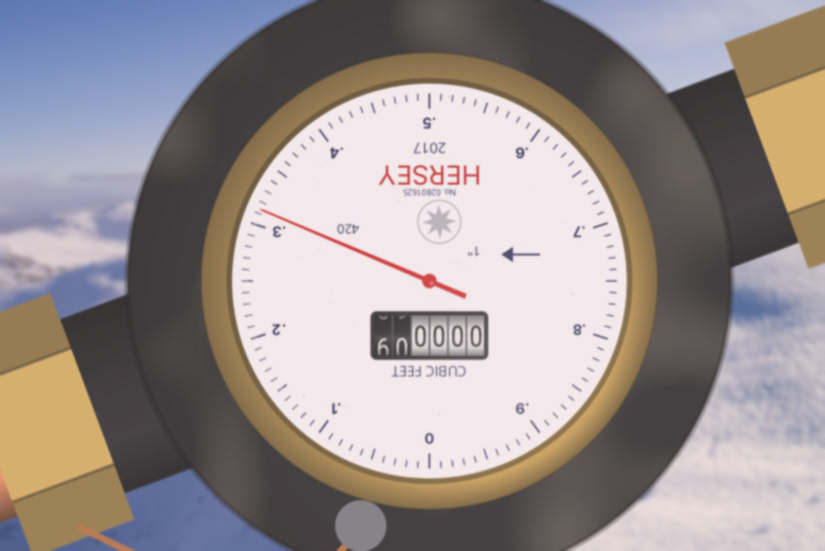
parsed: 9.31 ft³
